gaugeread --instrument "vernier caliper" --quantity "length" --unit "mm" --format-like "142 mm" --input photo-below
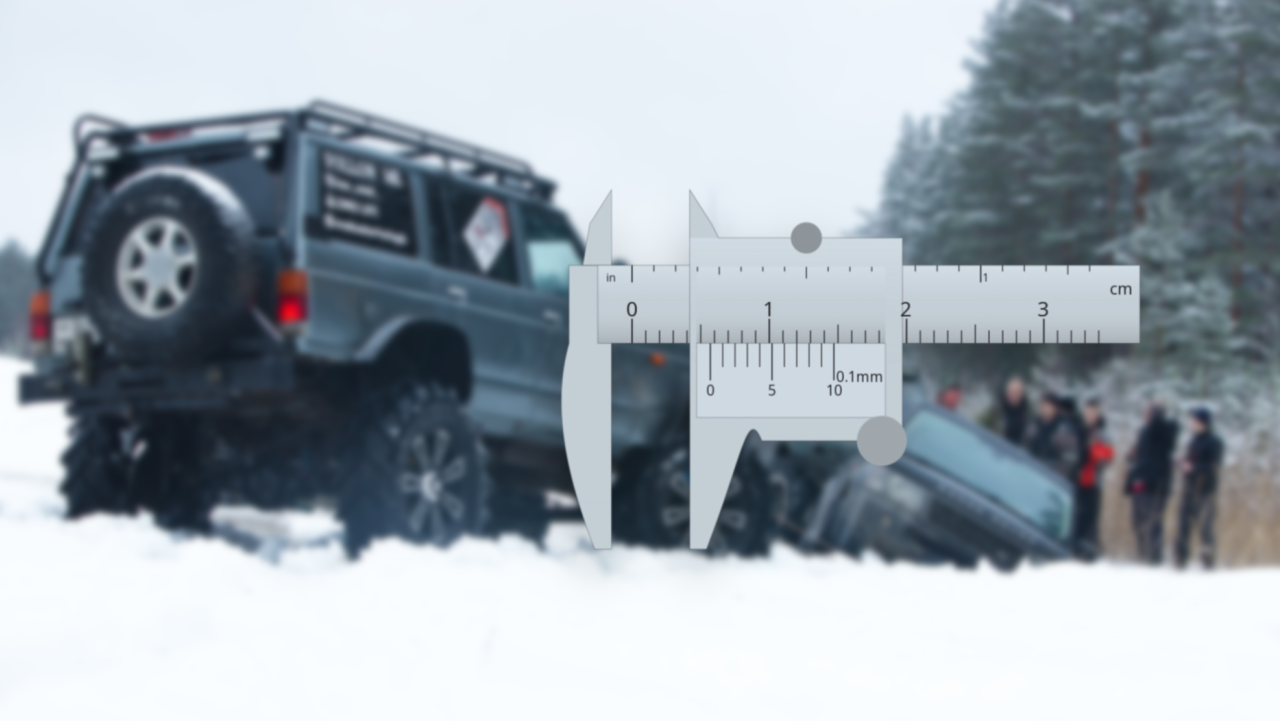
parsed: 5.7 mm
